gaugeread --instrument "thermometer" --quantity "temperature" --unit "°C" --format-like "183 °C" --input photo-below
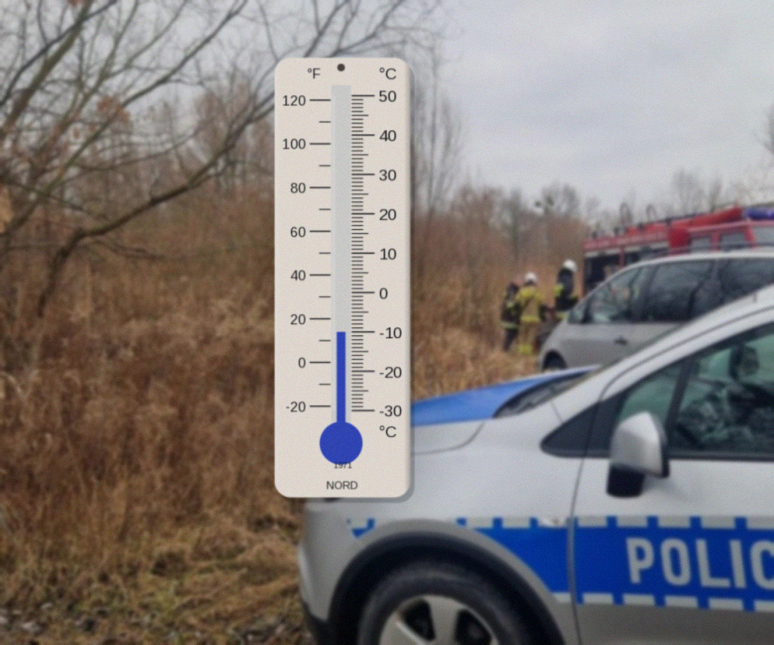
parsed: -10 °C
